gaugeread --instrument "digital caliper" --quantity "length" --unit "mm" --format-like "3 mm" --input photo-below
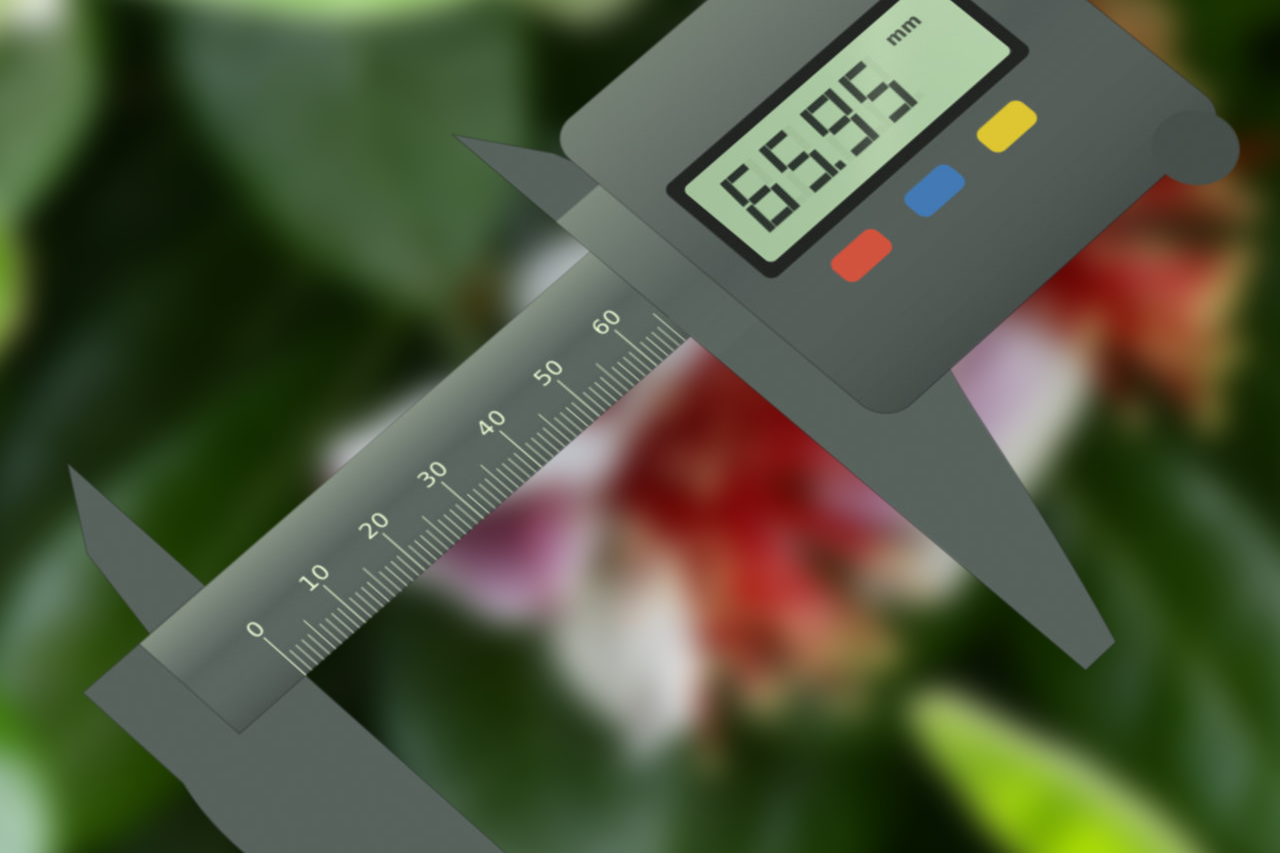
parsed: 65.95 mm
